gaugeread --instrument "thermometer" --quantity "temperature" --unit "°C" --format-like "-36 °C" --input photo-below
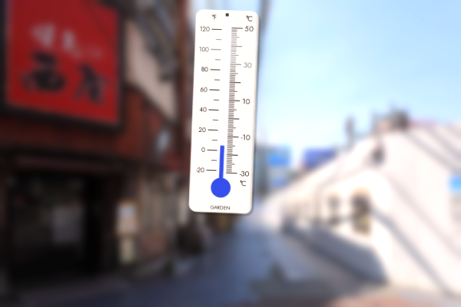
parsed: -15 °C
